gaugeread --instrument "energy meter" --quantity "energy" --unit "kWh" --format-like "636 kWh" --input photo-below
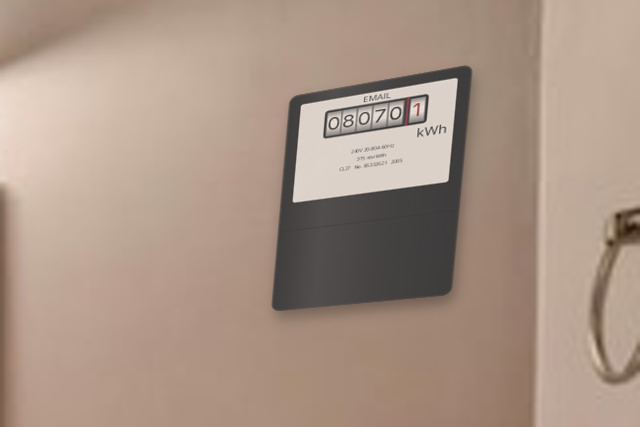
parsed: 8070.1 kWh
